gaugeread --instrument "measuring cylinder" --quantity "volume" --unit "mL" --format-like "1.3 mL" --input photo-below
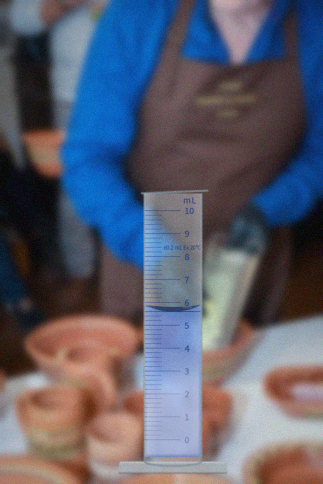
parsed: 5.6 mL
